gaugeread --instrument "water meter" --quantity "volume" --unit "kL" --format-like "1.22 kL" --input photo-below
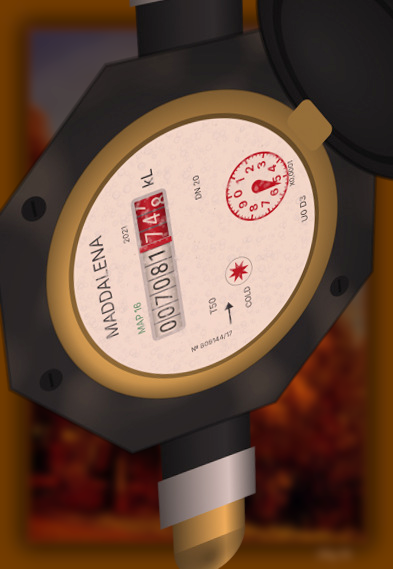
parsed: 7081.7475 kL
